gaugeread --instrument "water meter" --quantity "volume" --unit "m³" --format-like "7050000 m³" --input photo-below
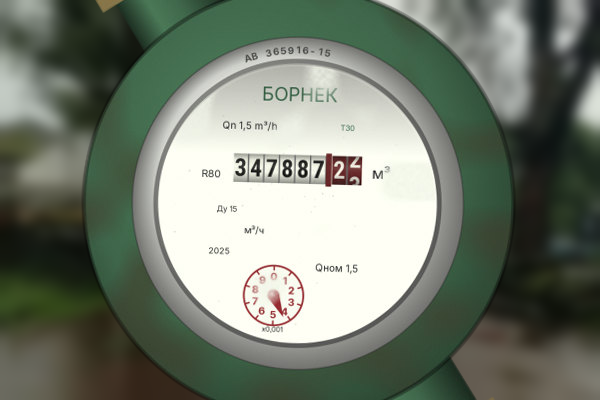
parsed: 347887.224 m³
